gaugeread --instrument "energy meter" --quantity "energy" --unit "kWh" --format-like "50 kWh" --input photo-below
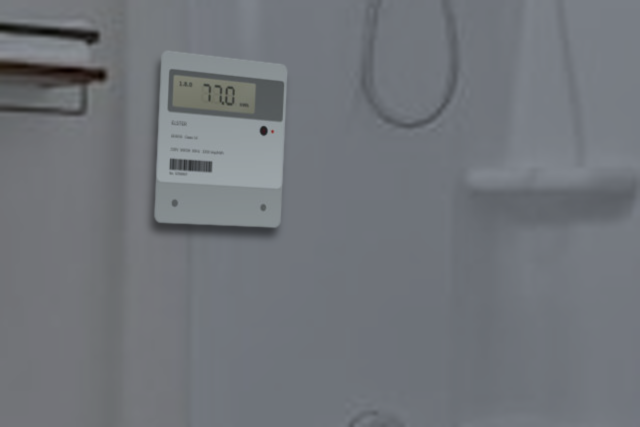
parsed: 77.0 kWh
